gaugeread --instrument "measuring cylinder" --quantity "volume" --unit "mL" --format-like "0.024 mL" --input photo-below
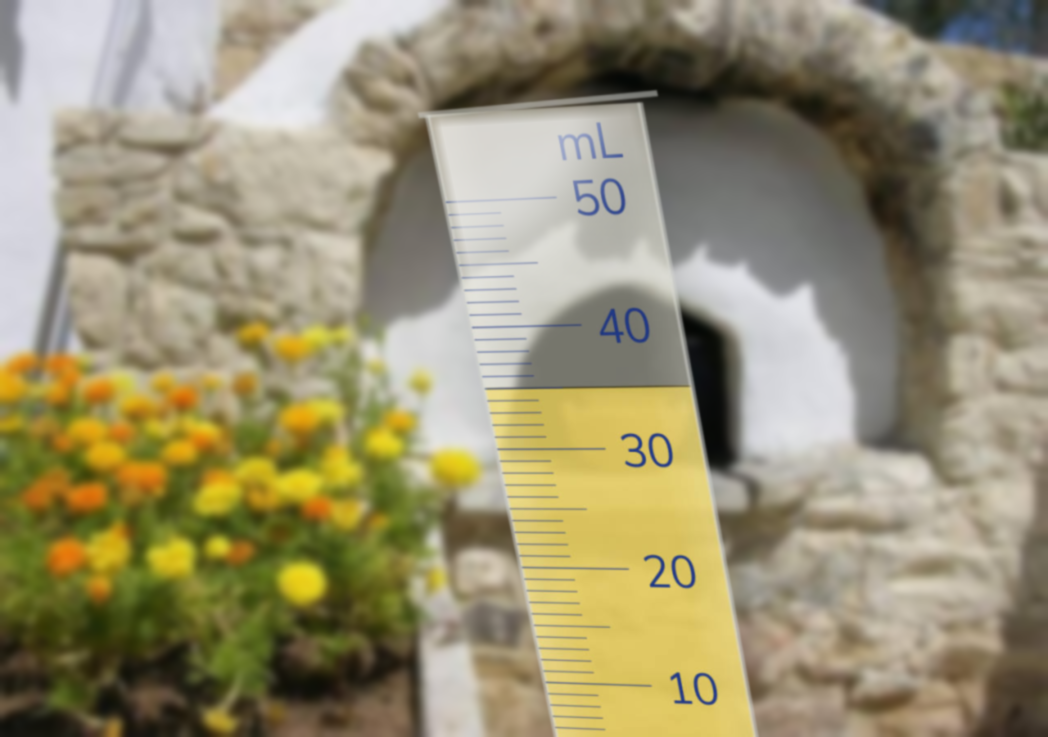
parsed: 35 mL
